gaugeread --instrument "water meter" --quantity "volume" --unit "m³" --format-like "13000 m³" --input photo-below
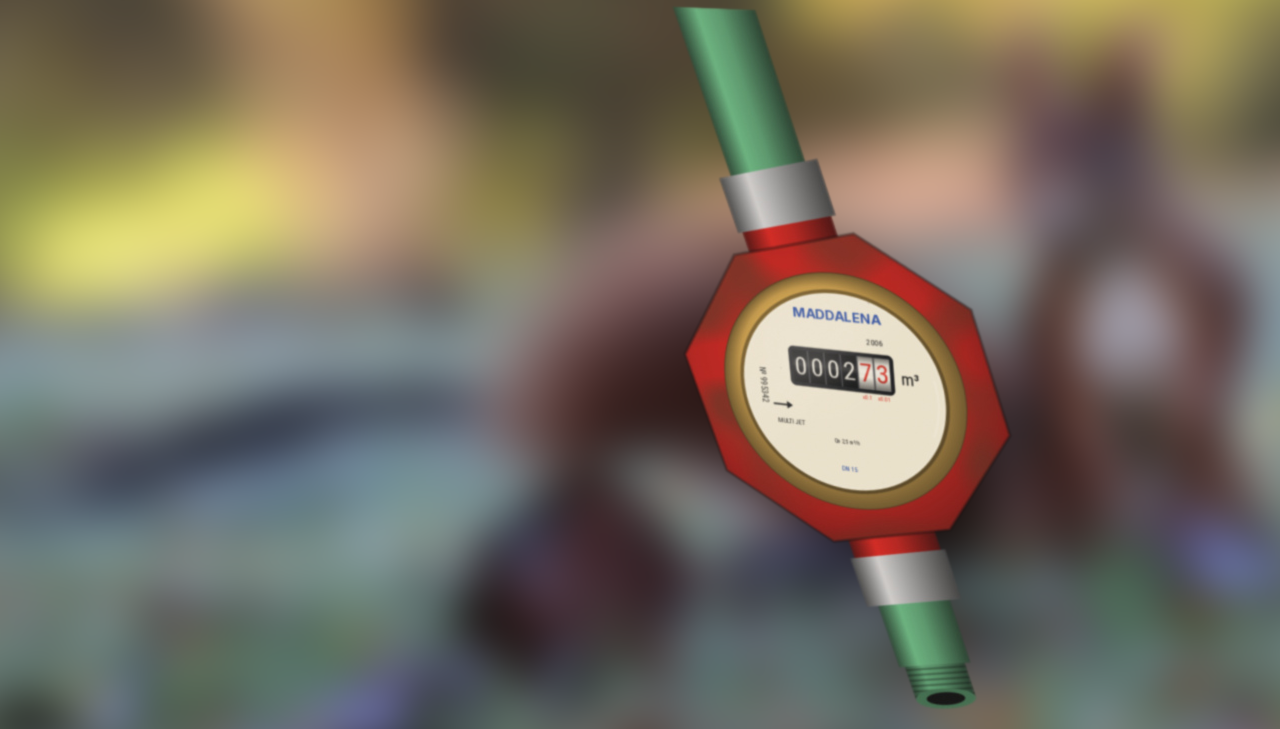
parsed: 2.73 m³
